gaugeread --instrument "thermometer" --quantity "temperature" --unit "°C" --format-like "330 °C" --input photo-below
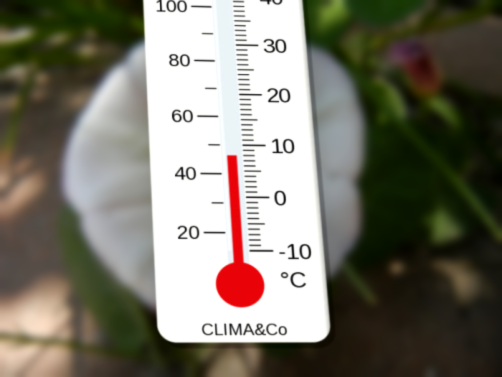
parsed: 8 °C
